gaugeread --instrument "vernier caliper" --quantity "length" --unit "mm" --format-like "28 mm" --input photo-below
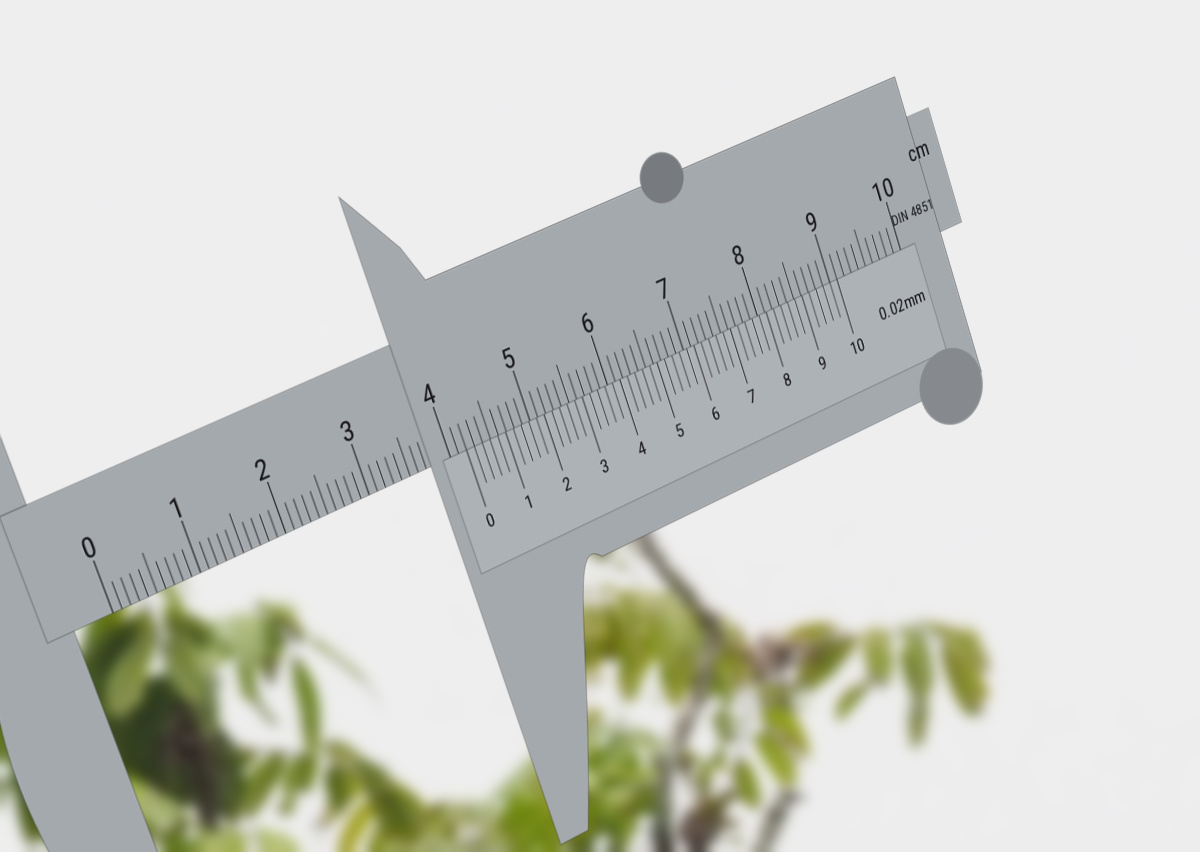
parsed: 42.0 mm
